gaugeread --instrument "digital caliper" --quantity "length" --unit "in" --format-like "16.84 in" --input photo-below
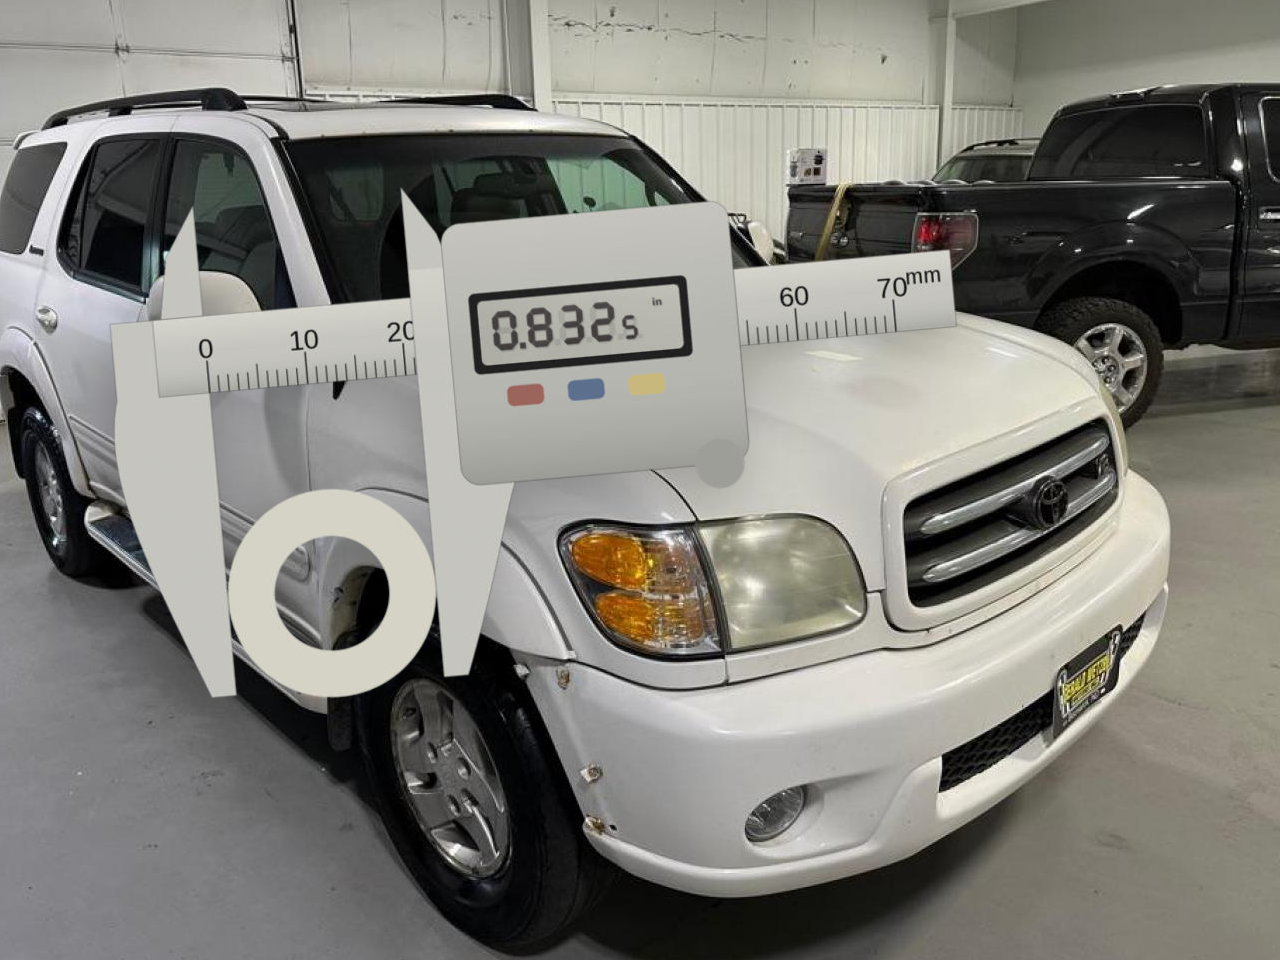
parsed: 0.8325 in
